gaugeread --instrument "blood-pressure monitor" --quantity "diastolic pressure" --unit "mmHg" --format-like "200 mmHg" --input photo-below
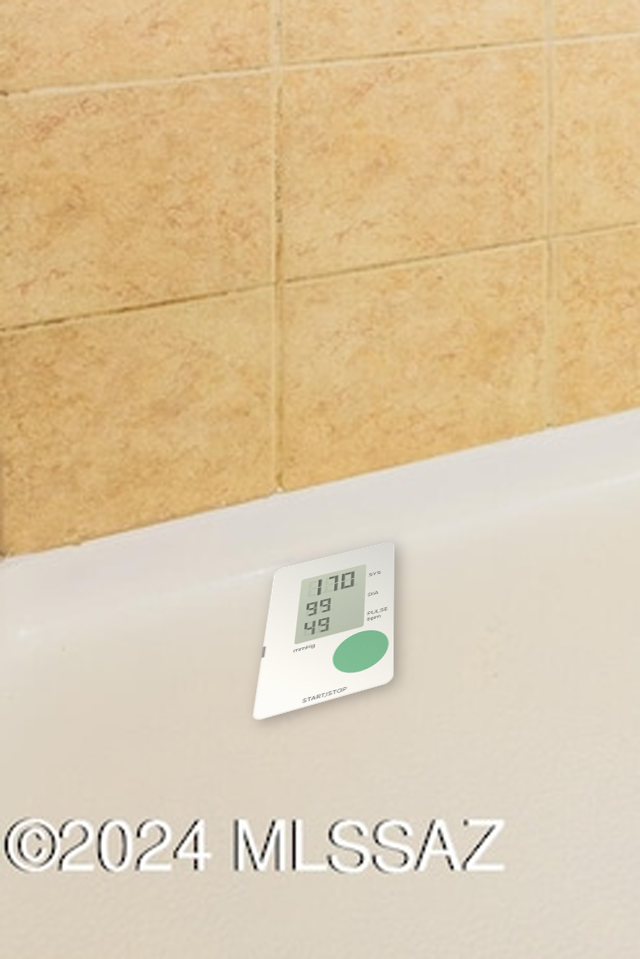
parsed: 99 mmHg
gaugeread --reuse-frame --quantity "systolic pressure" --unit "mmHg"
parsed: 170 mmHg
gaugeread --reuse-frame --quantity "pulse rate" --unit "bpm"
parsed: 49 bpm
